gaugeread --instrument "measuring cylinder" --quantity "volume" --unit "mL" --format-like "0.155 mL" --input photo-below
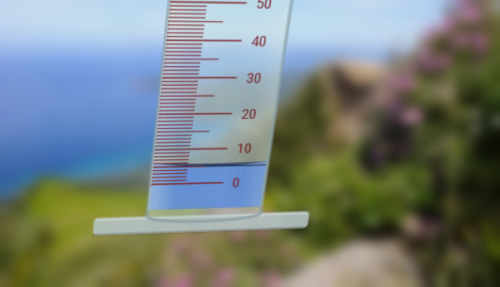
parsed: 5 mL
